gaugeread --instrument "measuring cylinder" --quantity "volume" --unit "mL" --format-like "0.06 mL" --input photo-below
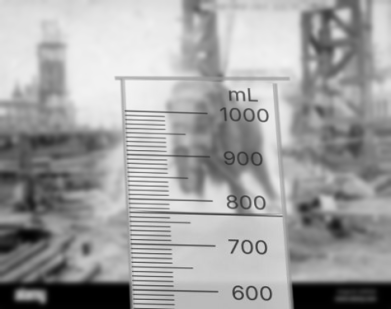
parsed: 770 mL
